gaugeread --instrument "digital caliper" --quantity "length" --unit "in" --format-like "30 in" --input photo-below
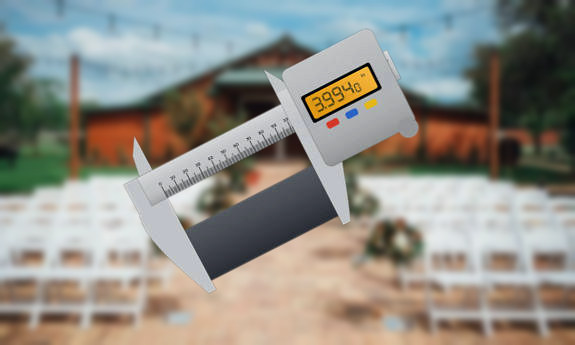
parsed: 3.9940 in
